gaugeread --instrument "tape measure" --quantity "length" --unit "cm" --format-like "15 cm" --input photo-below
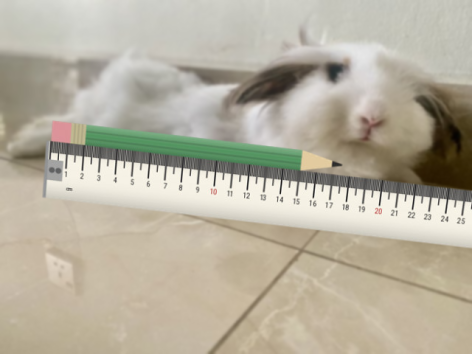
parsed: 17.5 cm
